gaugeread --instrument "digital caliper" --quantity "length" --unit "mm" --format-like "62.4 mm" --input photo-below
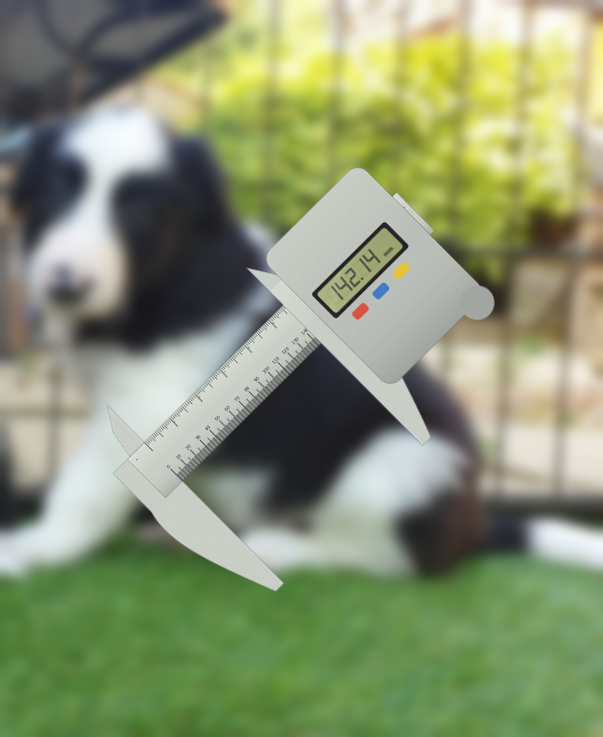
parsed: 142.14 mm
